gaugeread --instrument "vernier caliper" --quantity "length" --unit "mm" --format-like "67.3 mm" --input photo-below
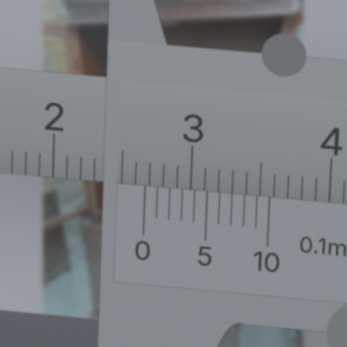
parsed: 26.7 mm
